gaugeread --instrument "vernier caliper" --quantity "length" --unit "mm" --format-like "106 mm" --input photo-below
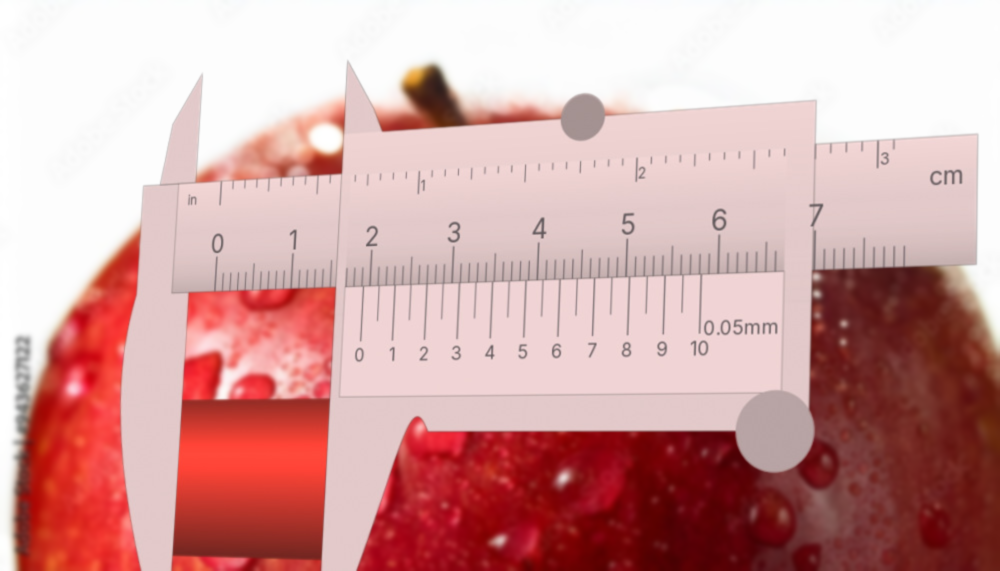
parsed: 19.2 mm
